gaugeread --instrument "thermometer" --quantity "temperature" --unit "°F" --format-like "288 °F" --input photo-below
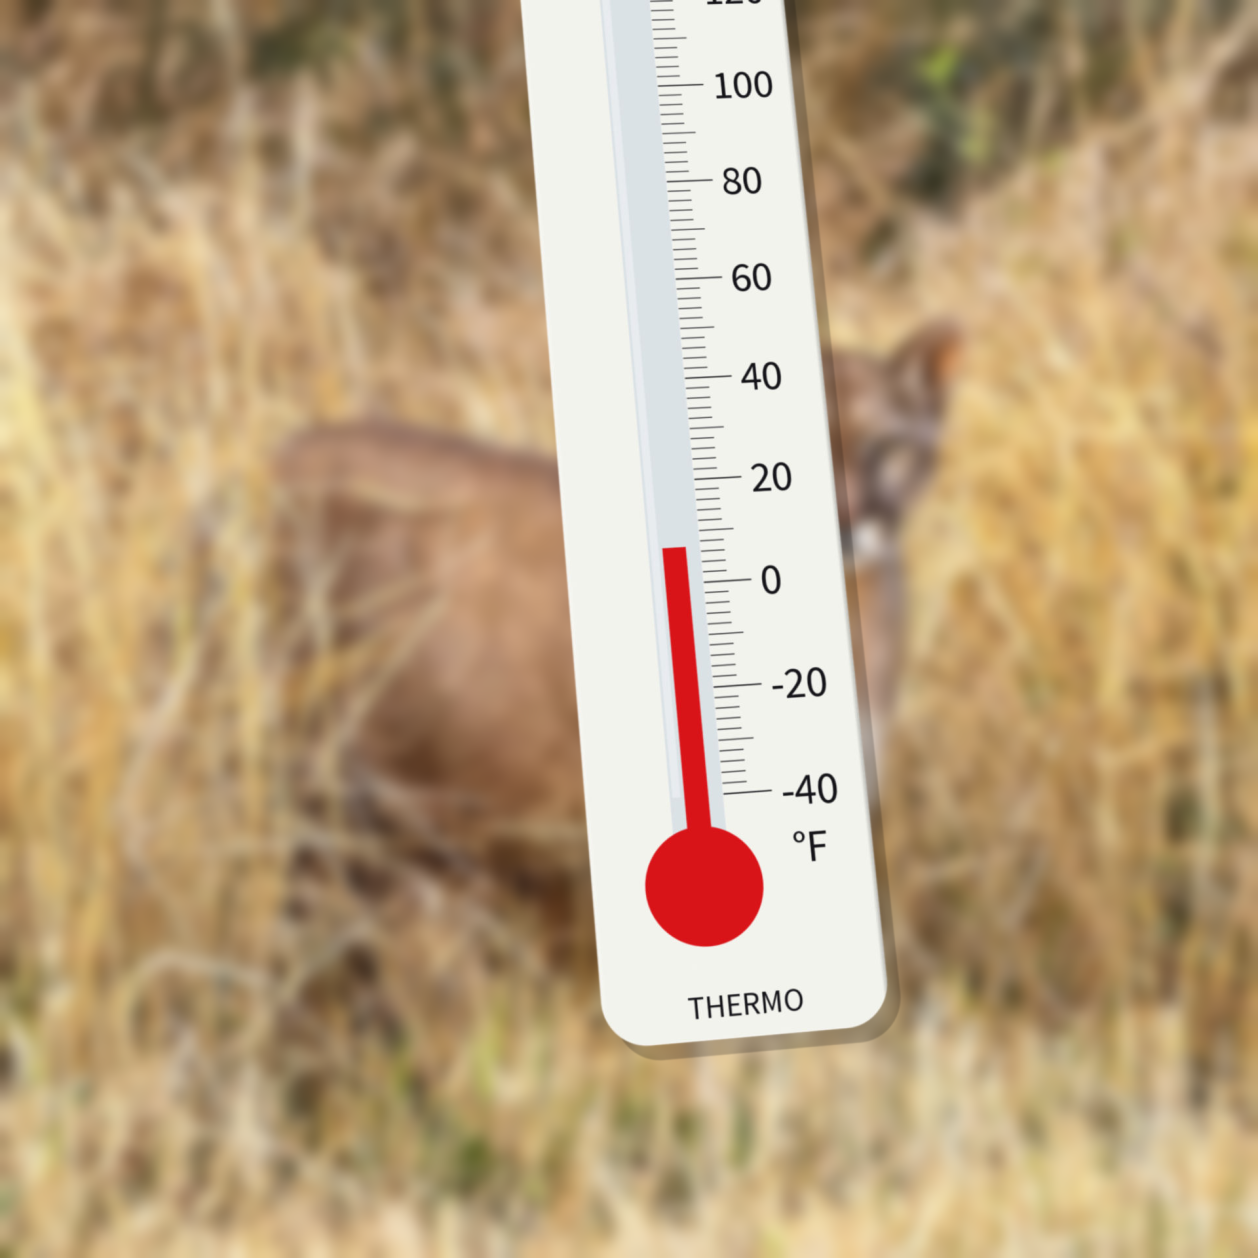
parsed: 7 °F
